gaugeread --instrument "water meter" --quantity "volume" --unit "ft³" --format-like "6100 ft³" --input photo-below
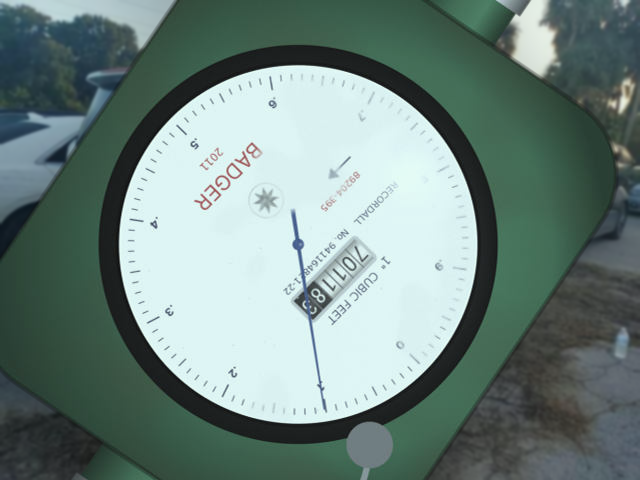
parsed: 701183.10 ft³
